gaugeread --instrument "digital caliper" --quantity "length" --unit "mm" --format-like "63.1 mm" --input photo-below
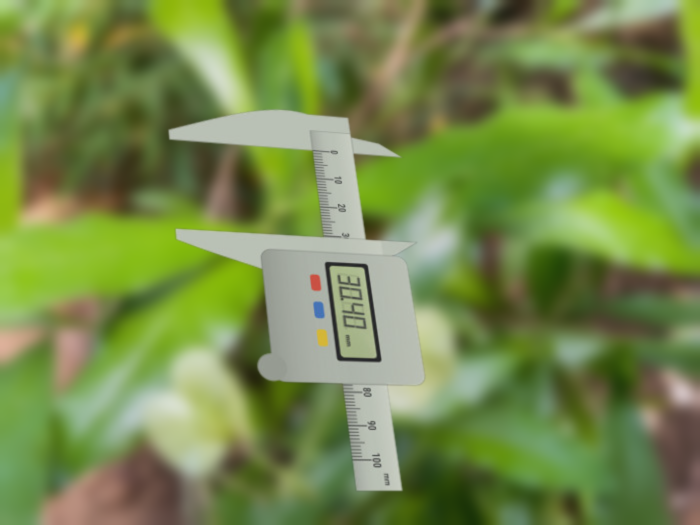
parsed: 30.40 mm
